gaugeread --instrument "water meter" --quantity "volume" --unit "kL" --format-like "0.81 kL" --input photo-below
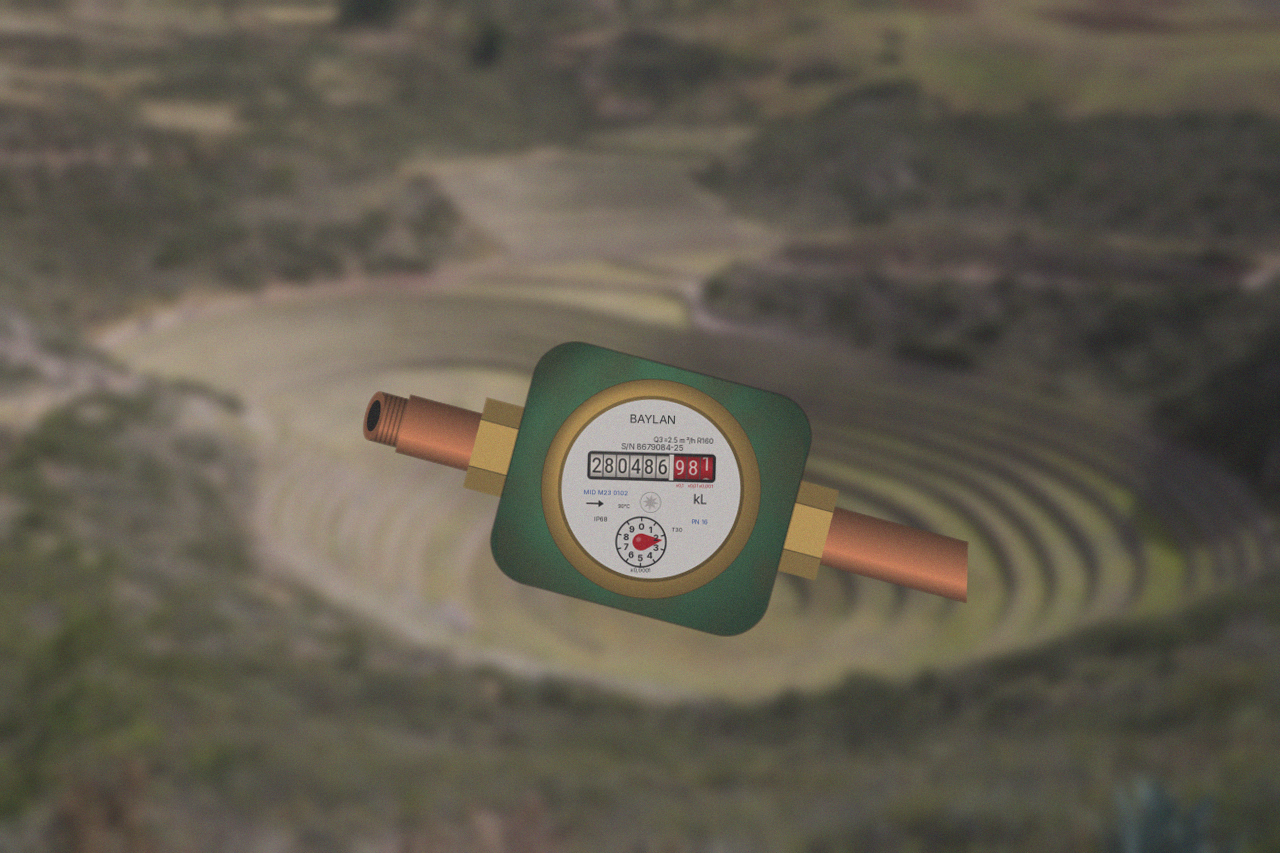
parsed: 280486.9812 kL
